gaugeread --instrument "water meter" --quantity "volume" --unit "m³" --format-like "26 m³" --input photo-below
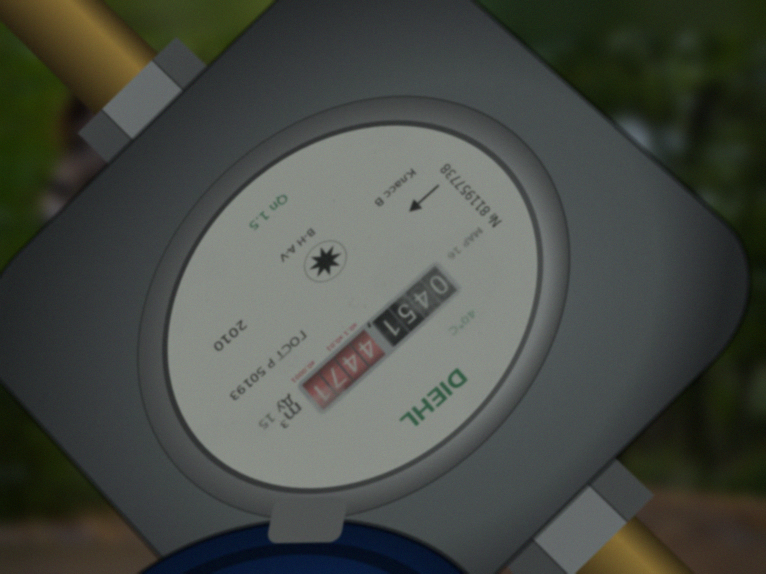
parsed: 451.4471 m³
